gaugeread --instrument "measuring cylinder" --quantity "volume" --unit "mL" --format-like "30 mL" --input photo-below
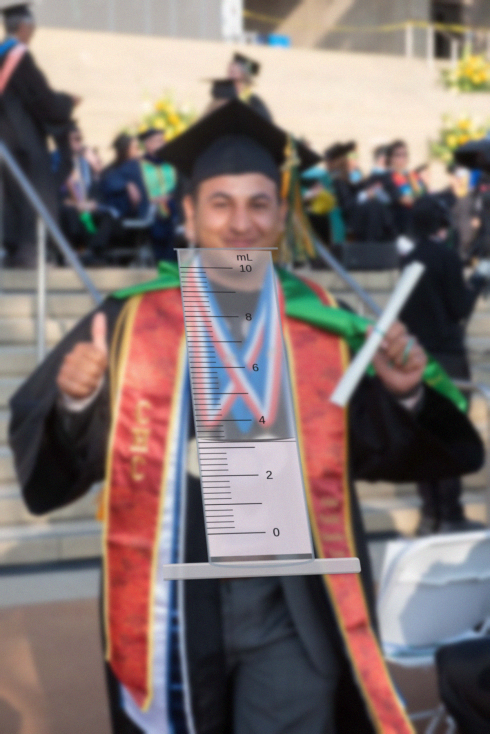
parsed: 3.2 mL
